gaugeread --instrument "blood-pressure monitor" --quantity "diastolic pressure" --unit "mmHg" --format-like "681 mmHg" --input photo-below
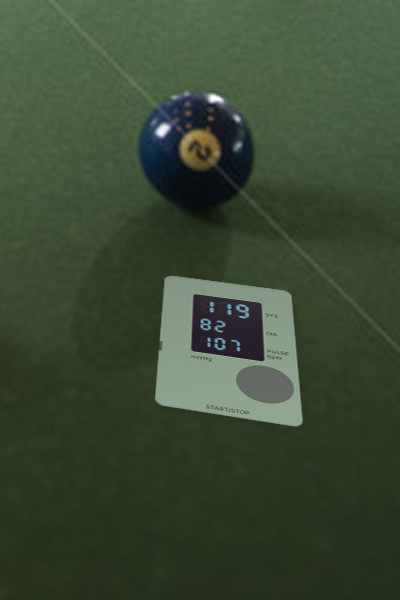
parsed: 82 mmHg
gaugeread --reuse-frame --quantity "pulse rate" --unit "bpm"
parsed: 107 bpm
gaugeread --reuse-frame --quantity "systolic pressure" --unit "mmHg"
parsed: 119 mmHg
